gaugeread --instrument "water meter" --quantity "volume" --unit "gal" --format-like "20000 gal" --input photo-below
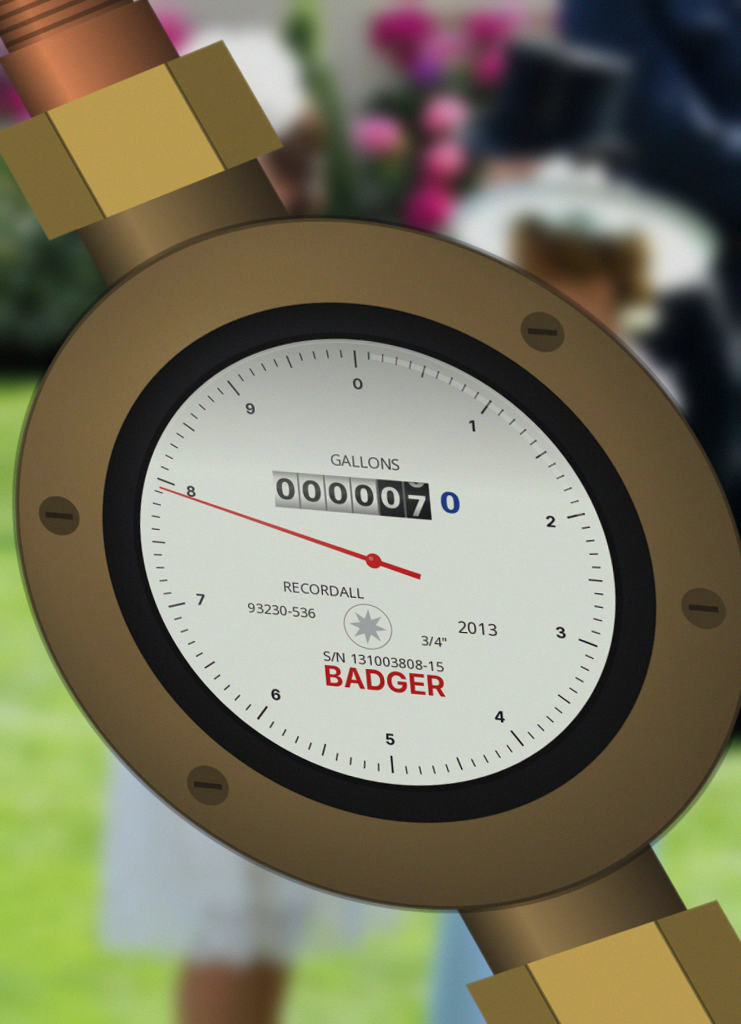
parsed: 67.9 gal
